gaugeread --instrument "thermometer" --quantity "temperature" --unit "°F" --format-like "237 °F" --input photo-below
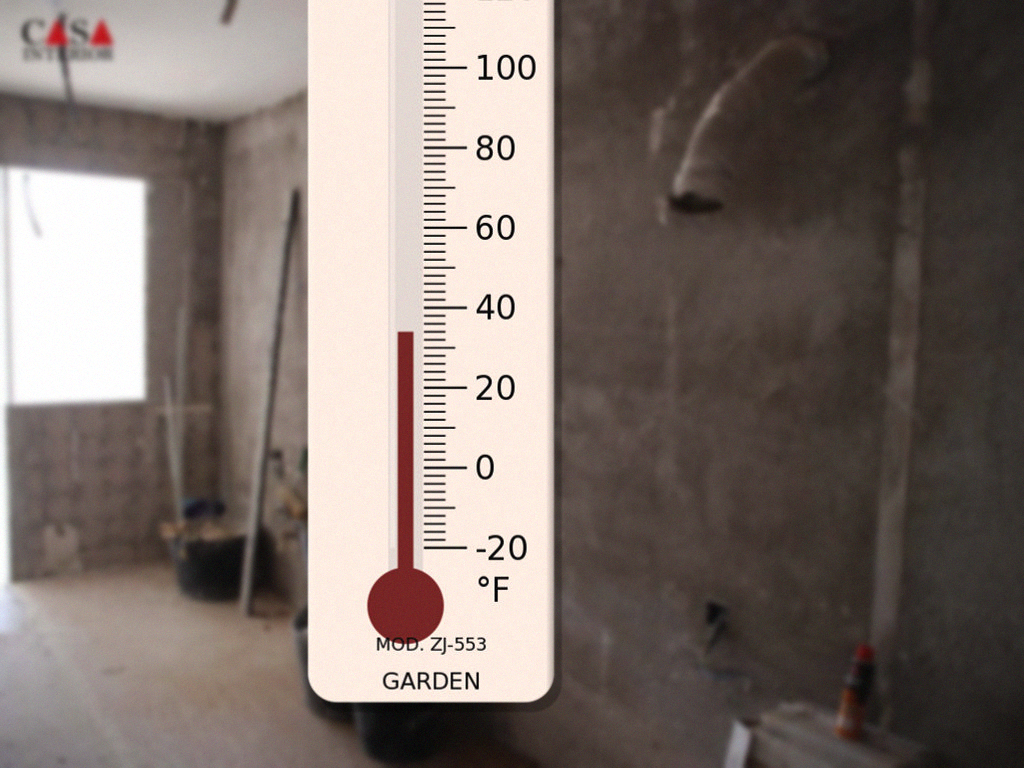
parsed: 34 °F
